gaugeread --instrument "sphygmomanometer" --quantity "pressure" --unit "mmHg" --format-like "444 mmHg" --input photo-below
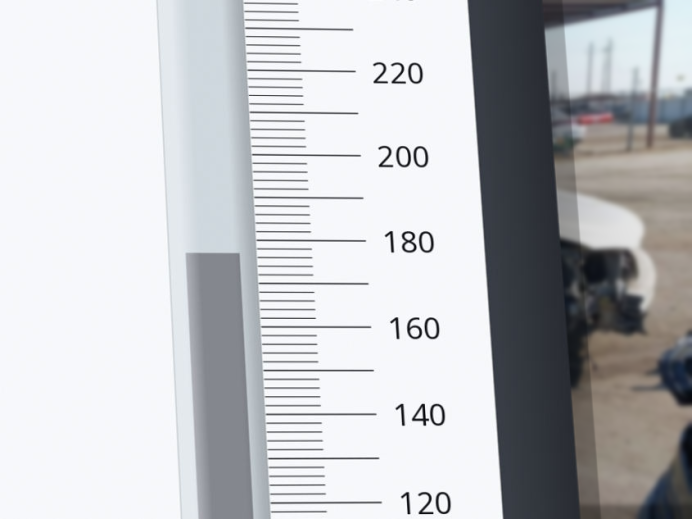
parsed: 177 mmHg
